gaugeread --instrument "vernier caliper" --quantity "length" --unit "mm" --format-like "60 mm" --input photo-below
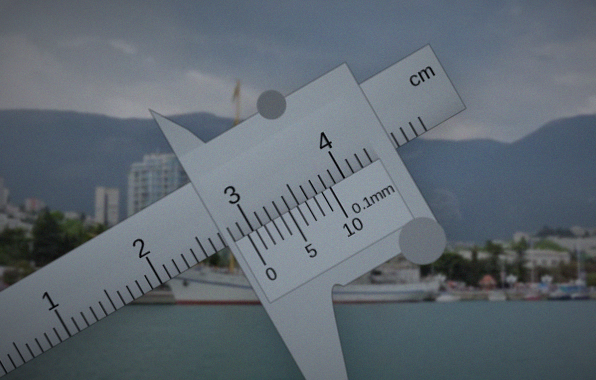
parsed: 29.4 mm
